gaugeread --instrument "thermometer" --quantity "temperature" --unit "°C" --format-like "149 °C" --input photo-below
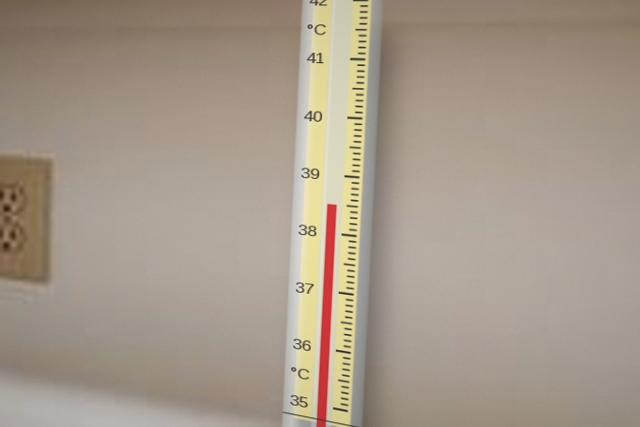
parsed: 38.5 °C
